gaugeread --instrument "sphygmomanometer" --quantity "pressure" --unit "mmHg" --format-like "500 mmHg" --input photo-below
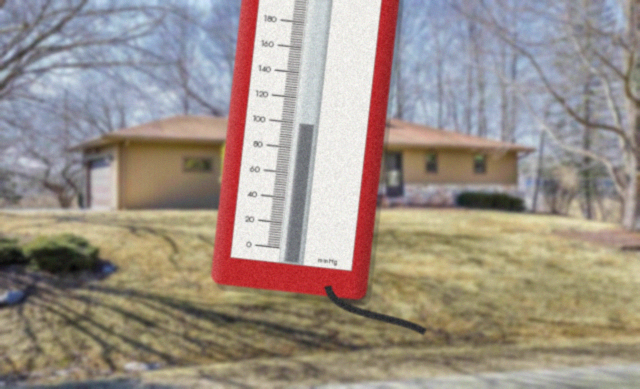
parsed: 100 mmHg
